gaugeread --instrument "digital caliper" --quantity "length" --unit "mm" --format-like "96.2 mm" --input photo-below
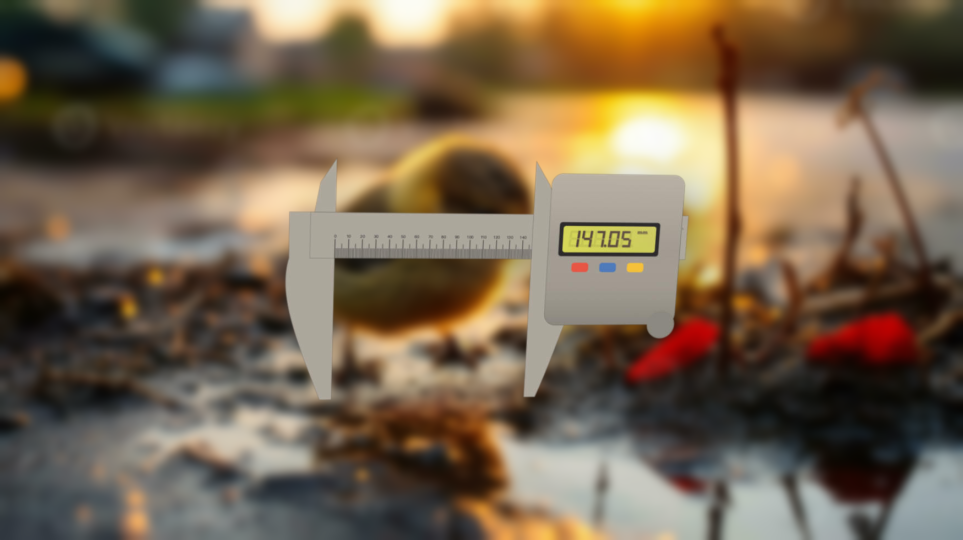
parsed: 147.05 mm
